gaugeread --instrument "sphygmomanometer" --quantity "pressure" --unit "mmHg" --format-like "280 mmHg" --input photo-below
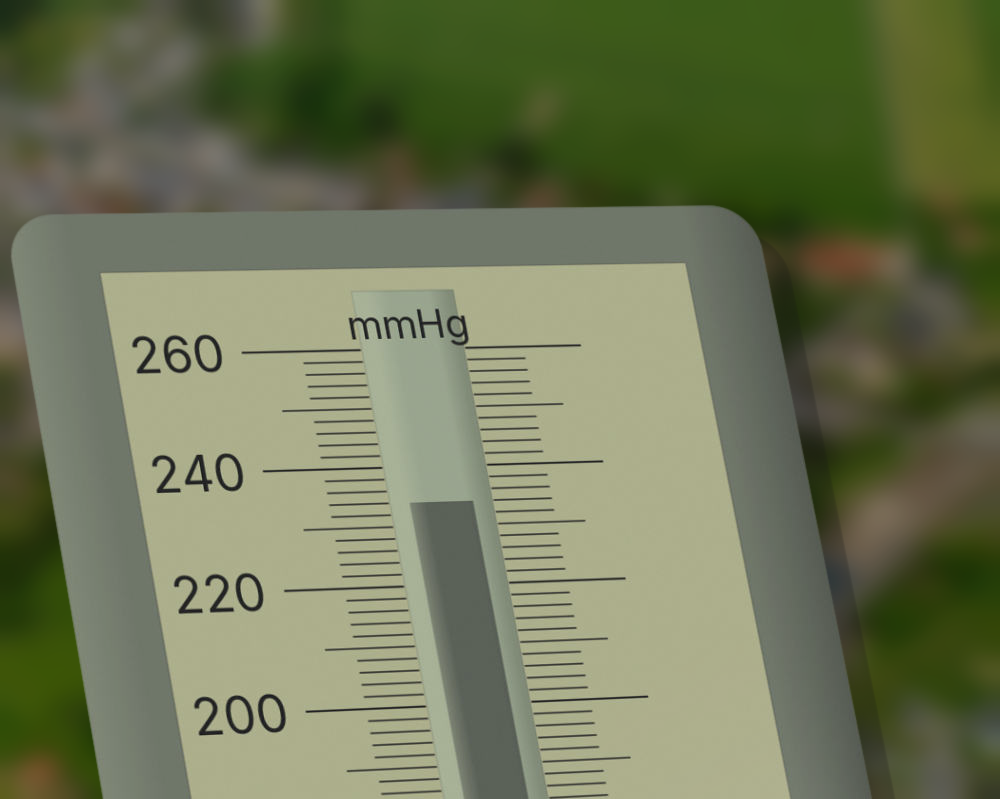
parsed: 234 mmHg
